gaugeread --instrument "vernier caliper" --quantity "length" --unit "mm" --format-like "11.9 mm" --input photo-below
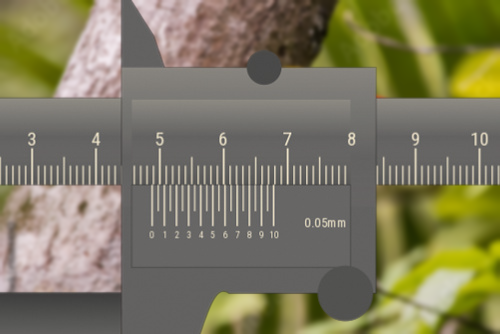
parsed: 48.8 mm
